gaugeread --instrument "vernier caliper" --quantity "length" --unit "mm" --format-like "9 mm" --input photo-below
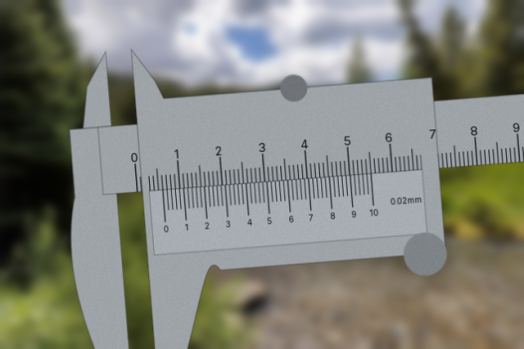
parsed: 6.0 mm
